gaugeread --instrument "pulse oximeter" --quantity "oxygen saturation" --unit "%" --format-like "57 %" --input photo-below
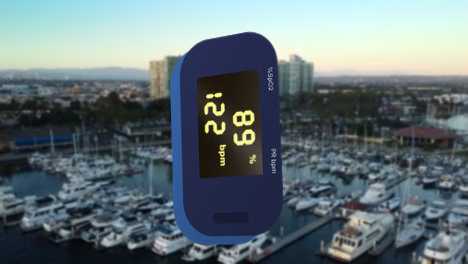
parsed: 89 %
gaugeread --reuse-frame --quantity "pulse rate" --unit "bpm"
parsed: 122 bpm
